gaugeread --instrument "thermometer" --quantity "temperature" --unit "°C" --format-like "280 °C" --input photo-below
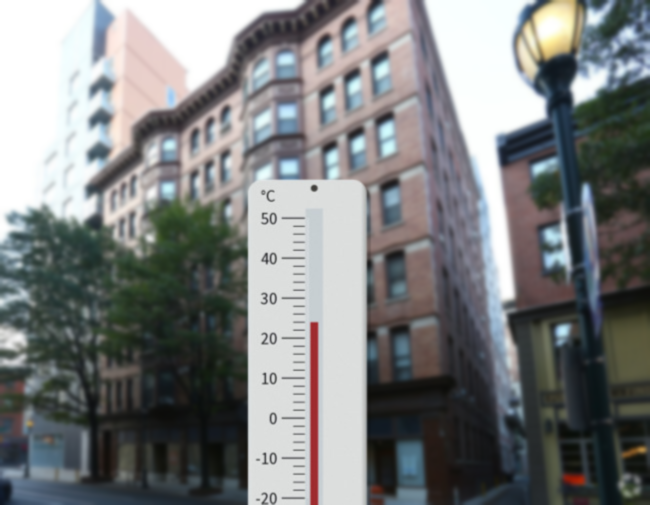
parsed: 24 °C
